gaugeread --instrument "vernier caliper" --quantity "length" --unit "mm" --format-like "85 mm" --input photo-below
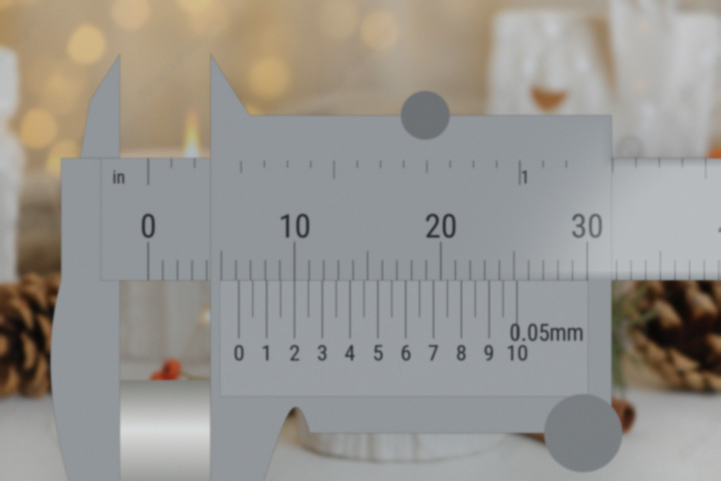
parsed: 6.2 mm
